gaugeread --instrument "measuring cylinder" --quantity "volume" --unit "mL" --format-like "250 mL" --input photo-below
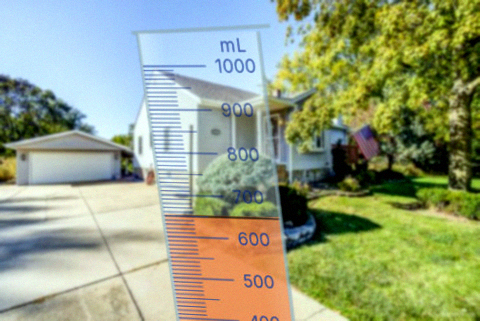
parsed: 650 mL
